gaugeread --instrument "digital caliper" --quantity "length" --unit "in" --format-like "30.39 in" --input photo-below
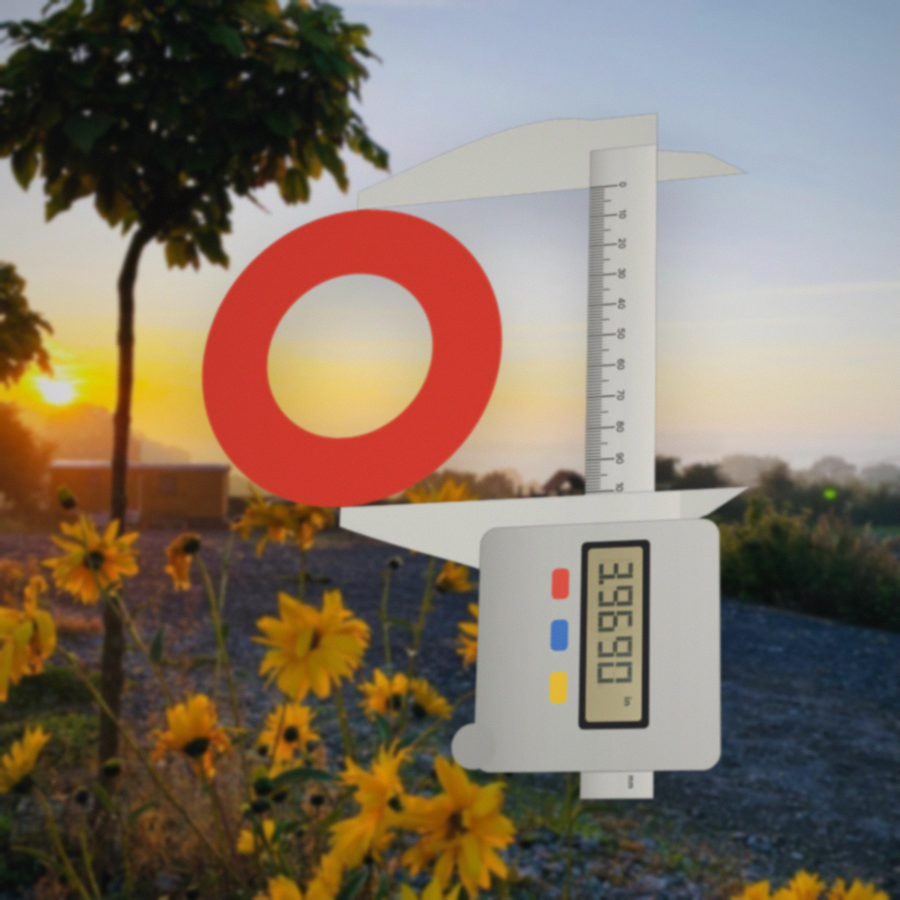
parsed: 3.9690 in
